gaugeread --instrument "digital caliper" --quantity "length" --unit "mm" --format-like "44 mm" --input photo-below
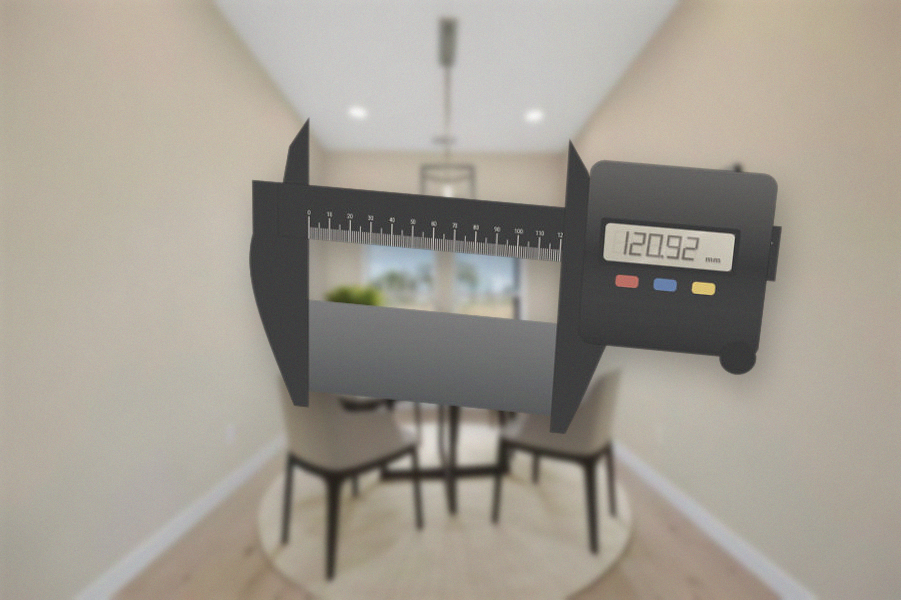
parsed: 120.92 mm
